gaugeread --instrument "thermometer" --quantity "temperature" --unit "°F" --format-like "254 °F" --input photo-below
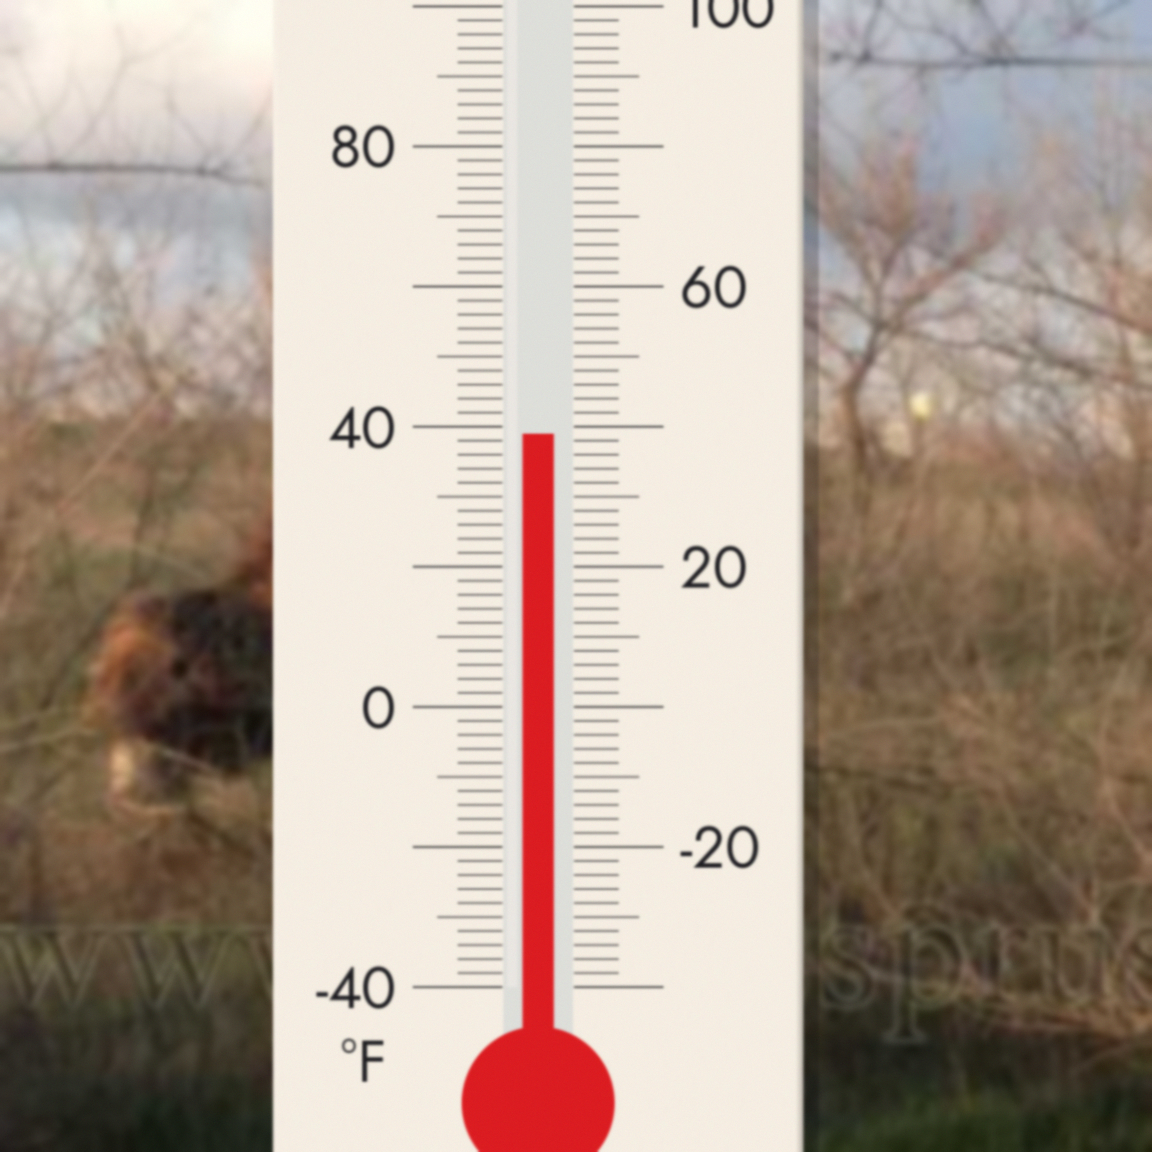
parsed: 39 °F
